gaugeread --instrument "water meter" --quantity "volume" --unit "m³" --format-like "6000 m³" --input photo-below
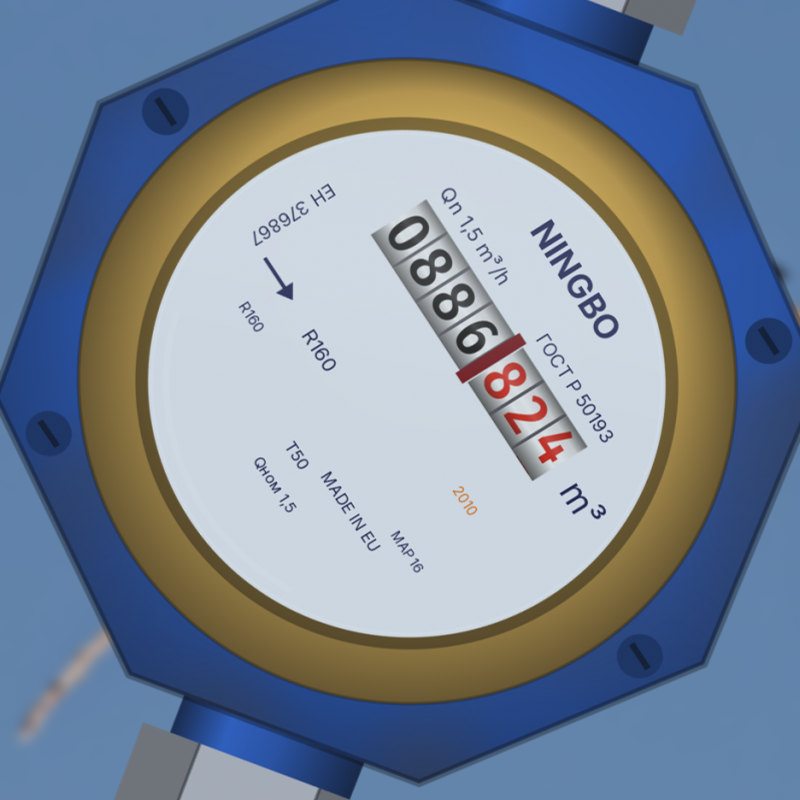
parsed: 886.824 m³
